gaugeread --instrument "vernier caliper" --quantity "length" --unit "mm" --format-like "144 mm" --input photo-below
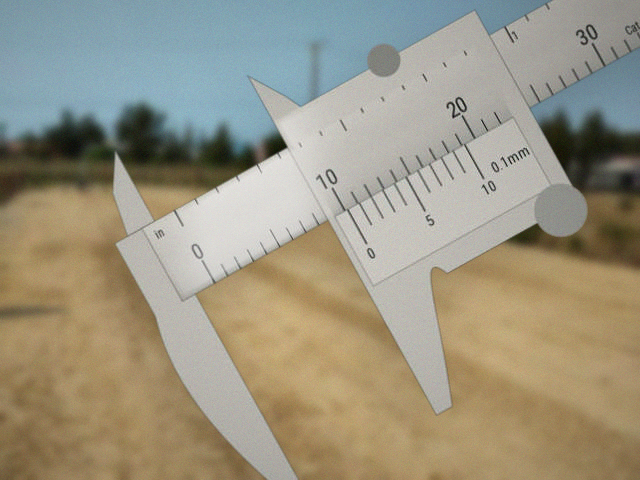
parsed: 10.2 mm
